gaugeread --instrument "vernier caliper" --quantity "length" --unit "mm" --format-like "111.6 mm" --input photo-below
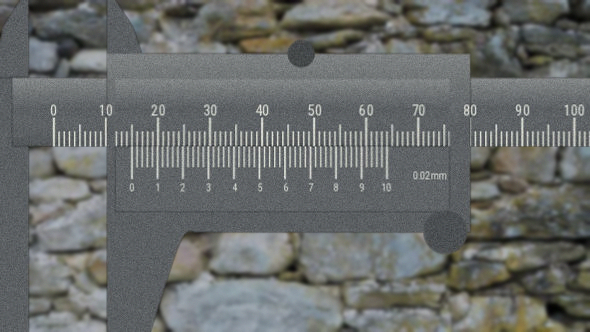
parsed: 15.0 mm
